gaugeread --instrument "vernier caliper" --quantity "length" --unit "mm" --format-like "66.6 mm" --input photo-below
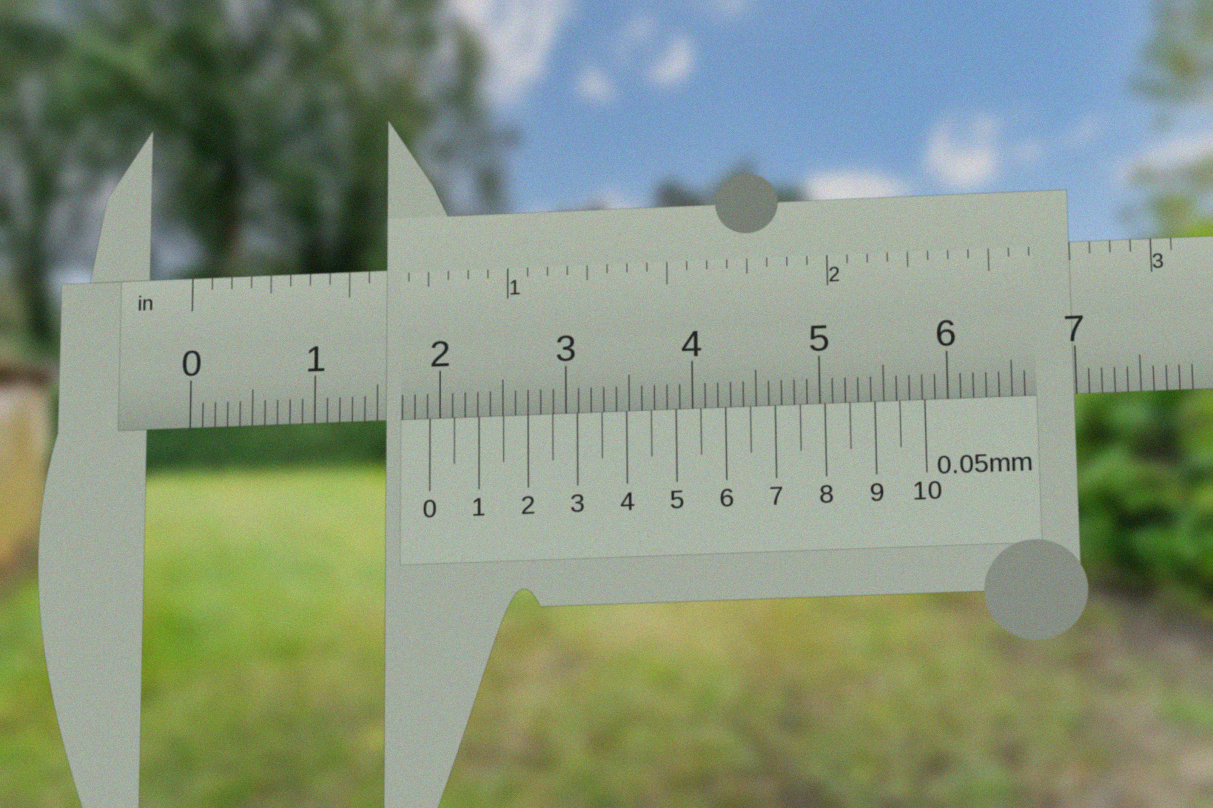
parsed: 19.2 mm
